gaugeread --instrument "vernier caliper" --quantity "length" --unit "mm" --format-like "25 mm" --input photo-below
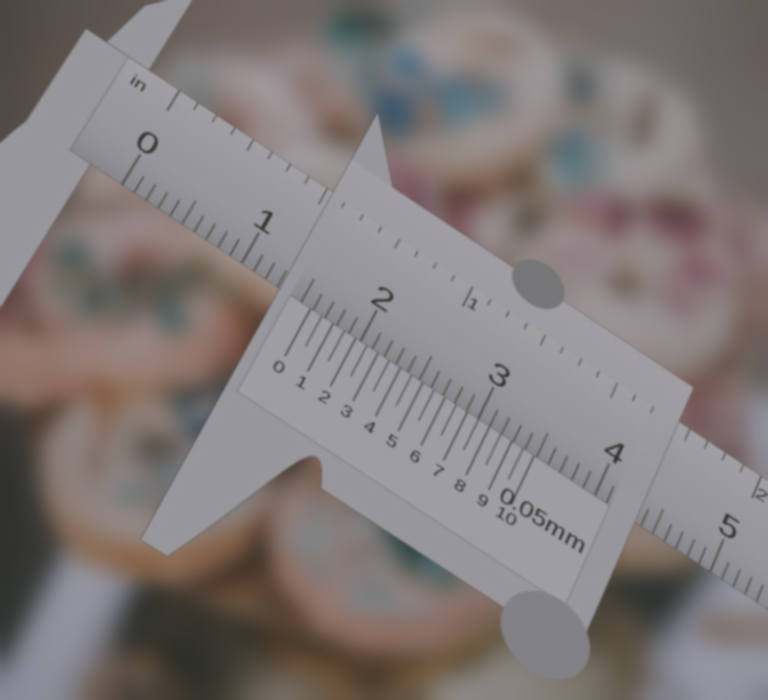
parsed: 15.8 mm
